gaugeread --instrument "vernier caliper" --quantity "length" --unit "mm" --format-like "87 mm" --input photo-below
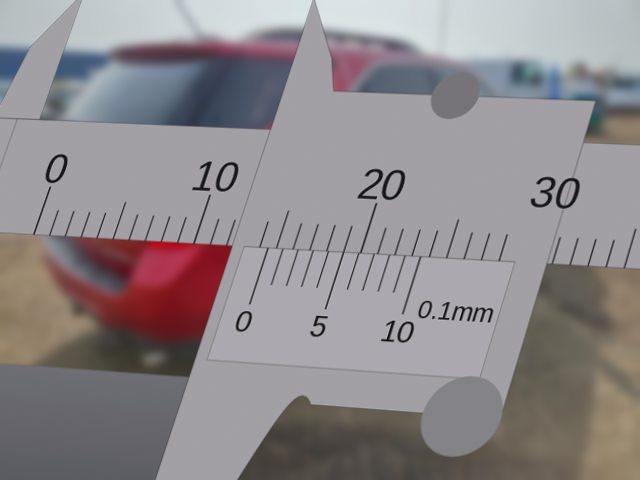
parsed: 14.5 mm
